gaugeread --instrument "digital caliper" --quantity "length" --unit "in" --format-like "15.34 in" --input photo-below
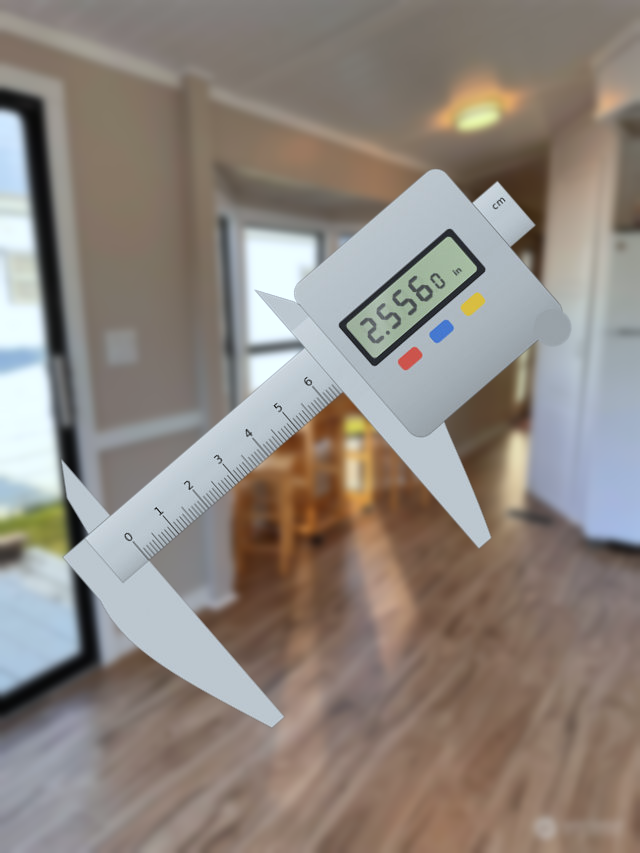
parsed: 2.5560 in
